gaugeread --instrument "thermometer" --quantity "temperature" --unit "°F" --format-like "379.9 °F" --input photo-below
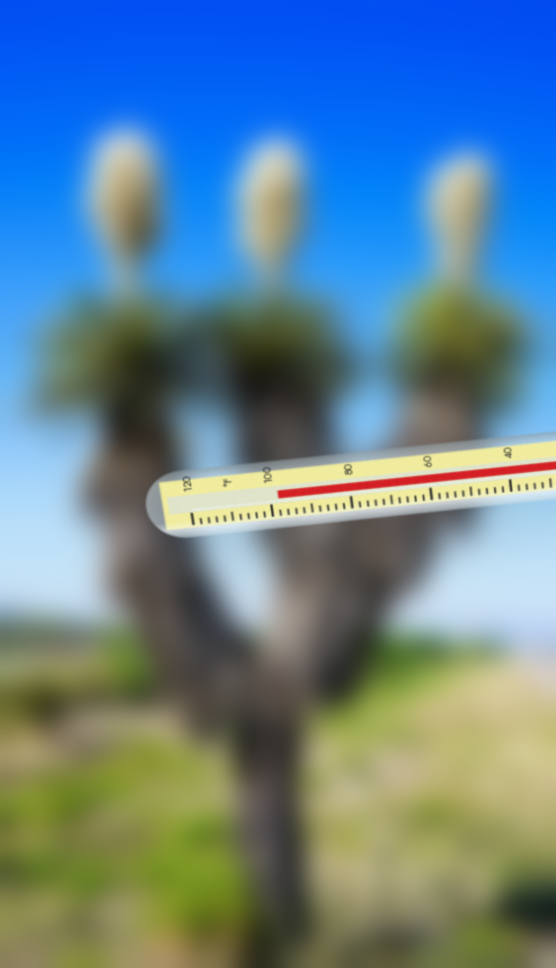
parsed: 98 °F
